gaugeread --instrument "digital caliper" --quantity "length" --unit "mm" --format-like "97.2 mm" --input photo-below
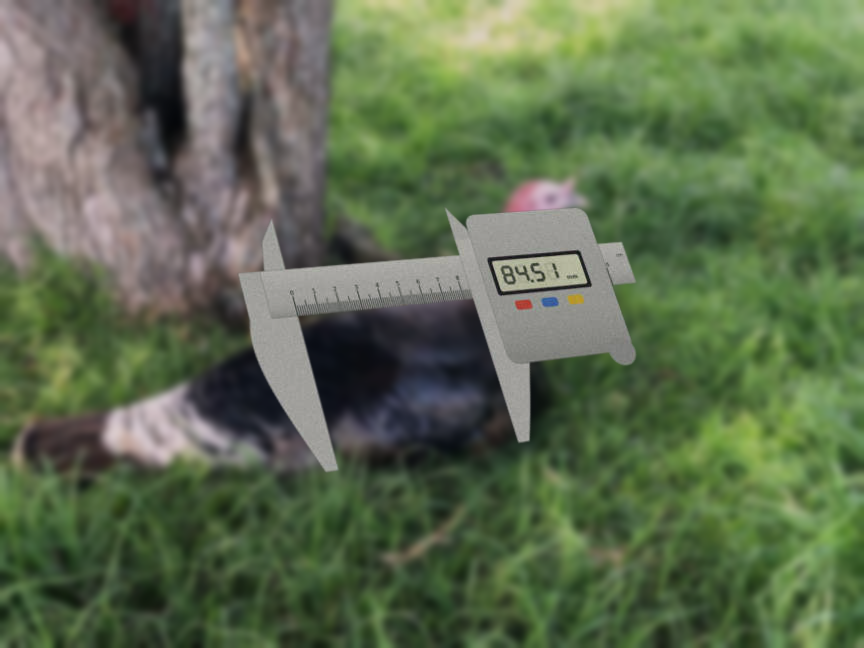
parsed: 84.51 mm
